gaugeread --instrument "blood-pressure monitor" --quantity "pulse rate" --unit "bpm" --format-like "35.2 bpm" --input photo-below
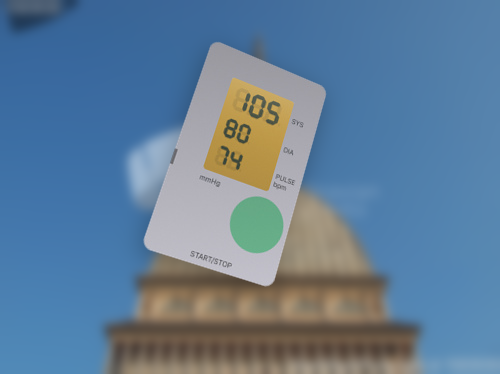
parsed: 74 bpm
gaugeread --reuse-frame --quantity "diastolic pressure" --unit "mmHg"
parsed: 80 mmHg
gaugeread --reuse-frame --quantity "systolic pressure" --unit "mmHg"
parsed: 105 mmHg
